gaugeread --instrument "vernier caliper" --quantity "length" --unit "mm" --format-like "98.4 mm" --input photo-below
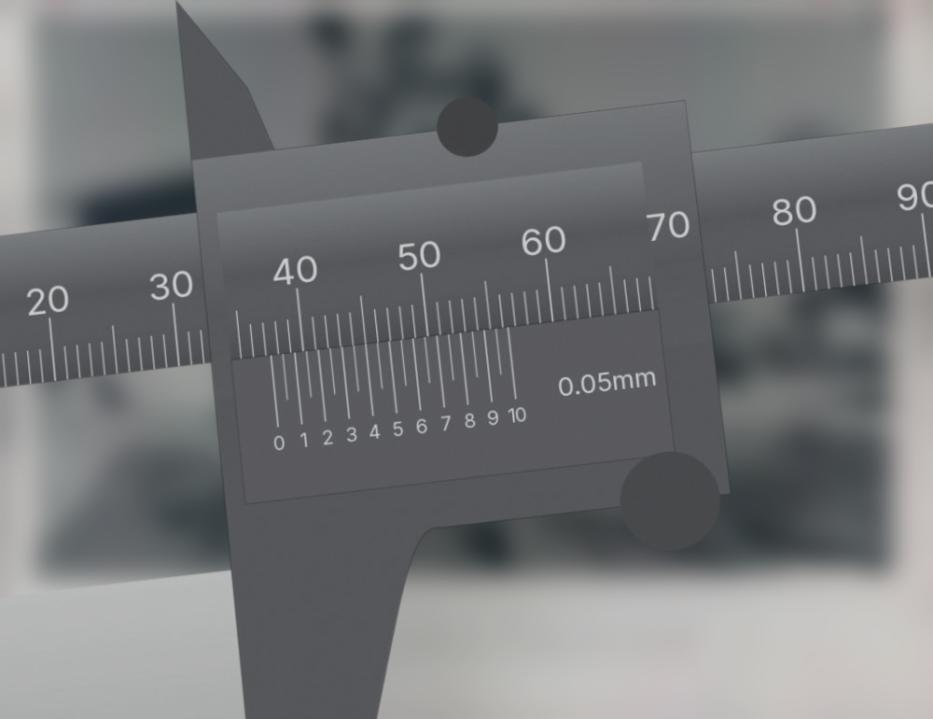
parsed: 37.4 mm
